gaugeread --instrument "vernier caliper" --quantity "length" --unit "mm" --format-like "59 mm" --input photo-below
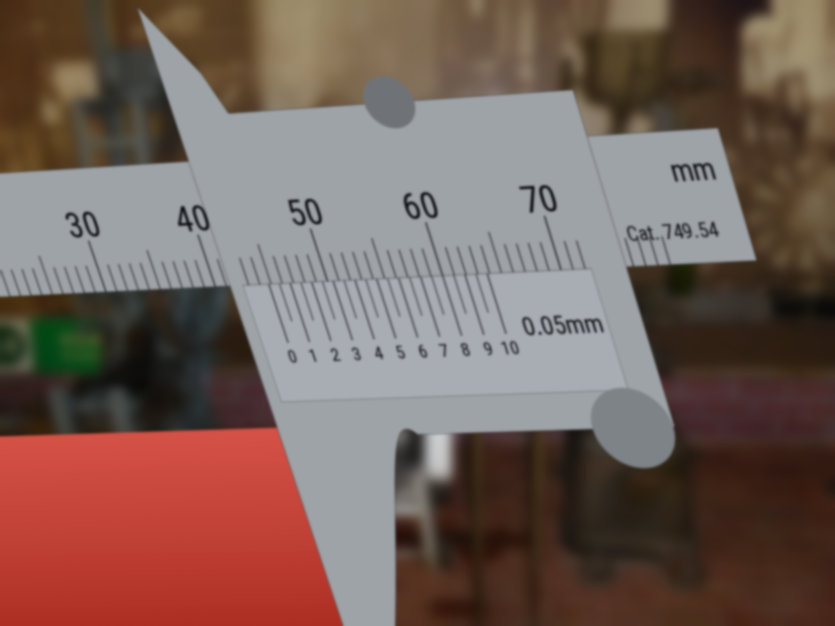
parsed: 44.8 mm
